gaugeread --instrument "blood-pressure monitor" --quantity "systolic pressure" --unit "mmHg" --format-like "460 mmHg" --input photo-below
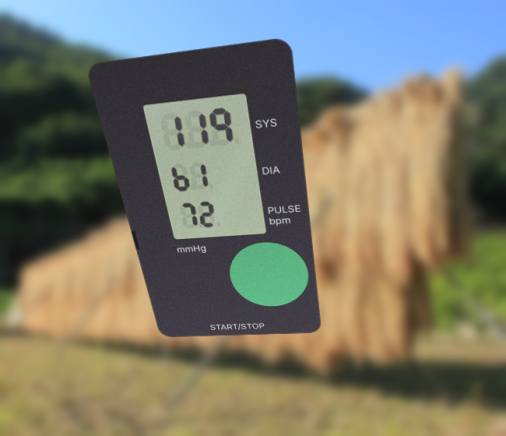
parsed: 119 mmHg
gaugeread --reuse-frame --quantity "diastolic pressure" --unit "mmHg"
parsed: 61 mmHg
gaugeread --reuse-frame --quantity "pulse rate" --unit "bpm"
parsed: 72 bpm
